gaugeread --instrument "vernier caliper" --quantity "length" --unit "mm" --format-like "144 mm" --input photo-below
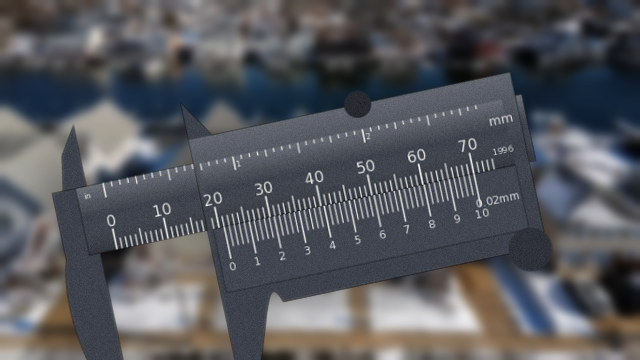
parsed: 21.0 mm
